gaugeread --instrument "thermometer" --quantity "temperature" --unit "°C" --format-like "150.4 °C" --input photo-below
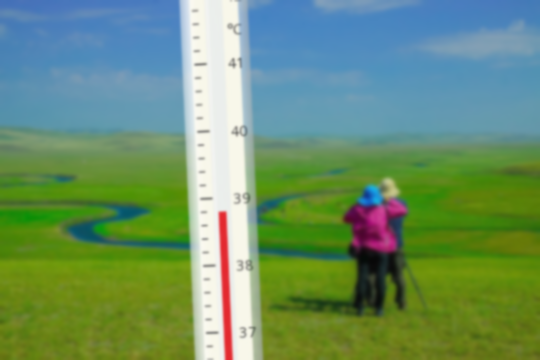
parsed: 38.8 °C
